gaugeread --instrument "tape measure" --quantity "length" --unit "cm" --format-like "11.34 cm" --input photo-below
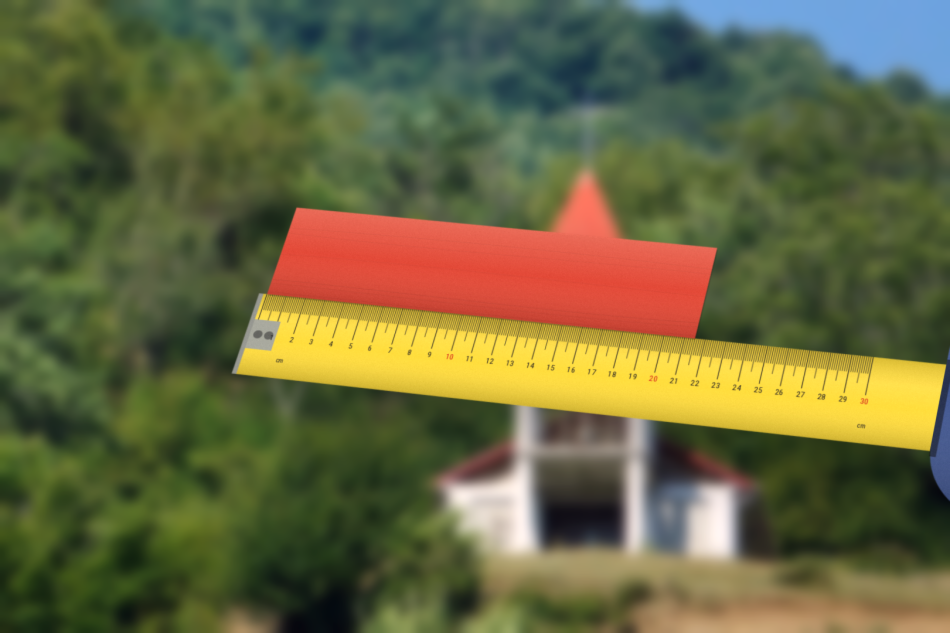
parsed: 21.5 cm
